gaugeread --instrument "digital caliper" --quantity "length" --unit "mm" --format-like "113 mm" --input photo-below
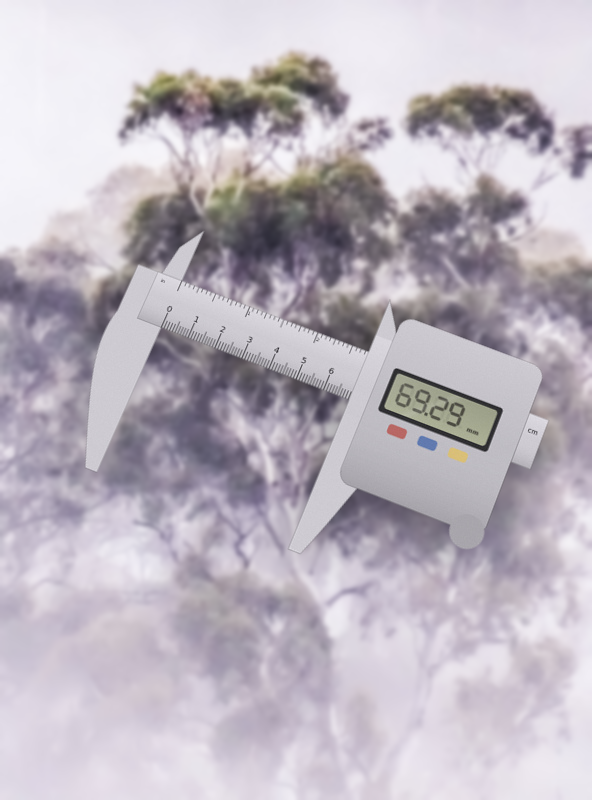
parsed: 69.29 mm
